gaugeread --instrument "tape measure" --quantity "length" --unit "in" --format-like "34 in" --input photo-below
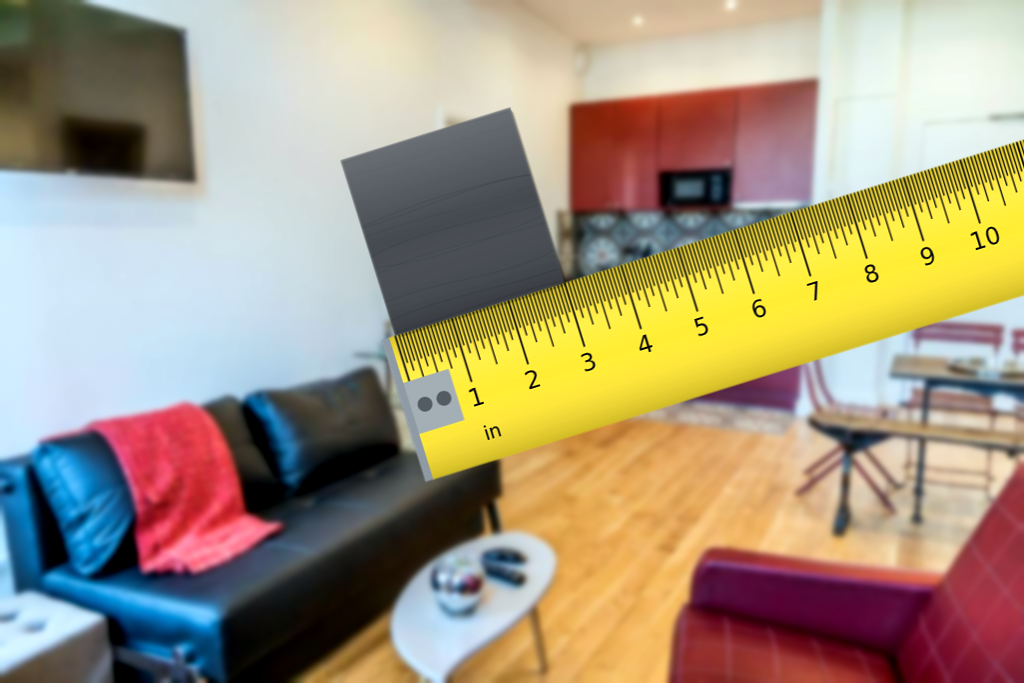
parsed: 3 in
